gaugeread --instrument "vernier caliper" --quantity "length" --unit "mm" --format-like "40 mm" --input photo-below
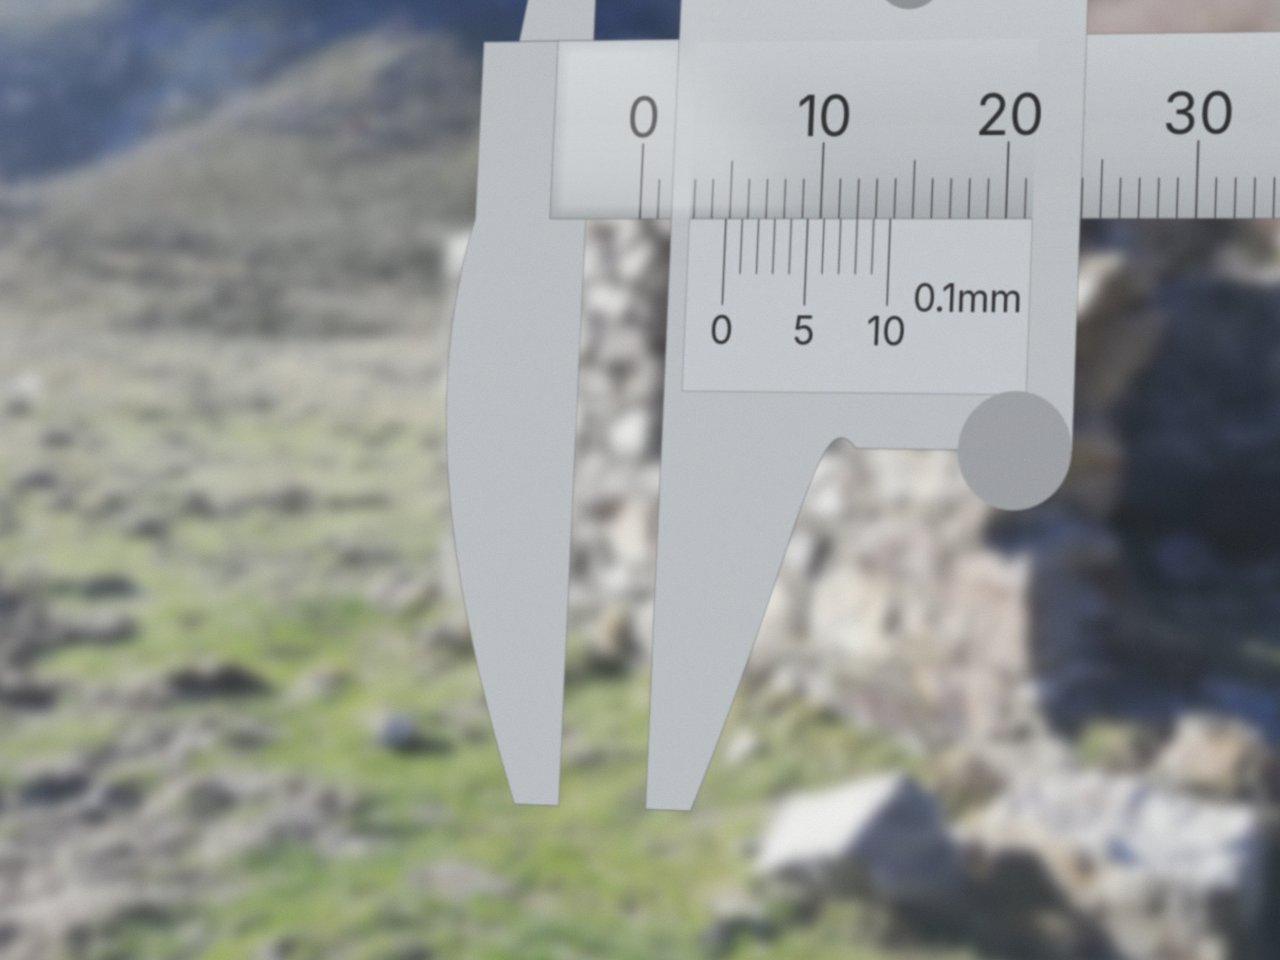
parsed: 4.8 mm
